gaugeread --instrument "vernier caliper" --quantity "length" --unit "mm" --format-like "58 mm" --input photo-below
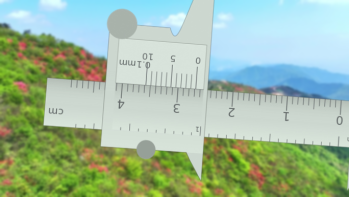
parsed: 26.8 mm
